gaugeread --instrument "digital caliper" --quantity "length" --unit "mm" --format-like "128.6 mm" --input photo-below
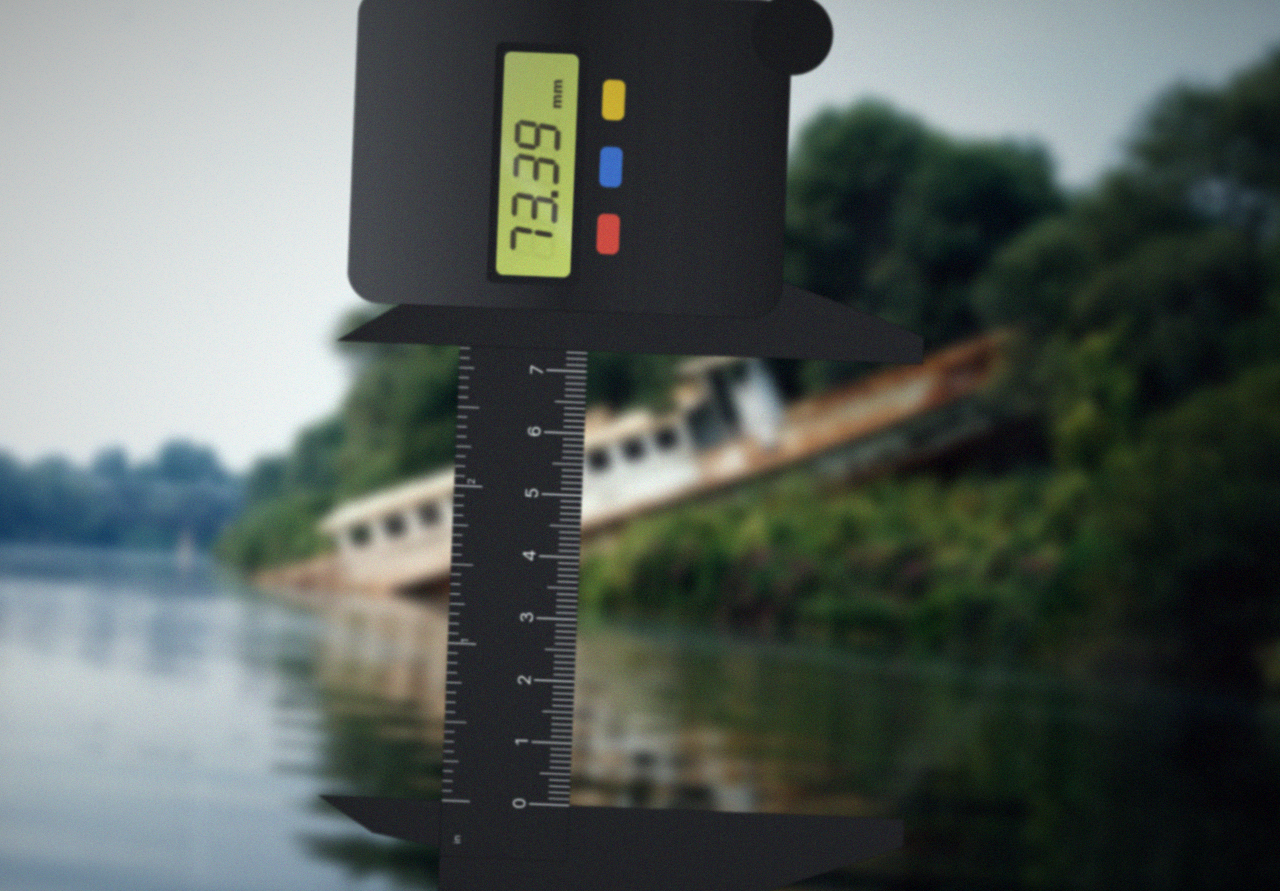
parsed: 73.39 mm
